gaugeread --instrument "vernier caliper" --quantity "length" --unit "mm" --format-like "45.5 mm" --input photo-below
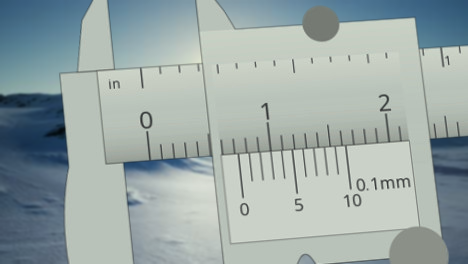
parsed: 7.3 mm
